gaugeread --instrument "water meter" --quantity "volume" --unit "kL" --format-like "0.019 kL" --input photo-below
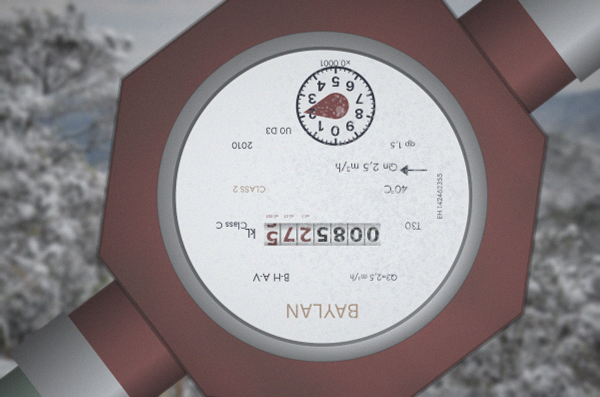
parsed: 85.2752 kL
